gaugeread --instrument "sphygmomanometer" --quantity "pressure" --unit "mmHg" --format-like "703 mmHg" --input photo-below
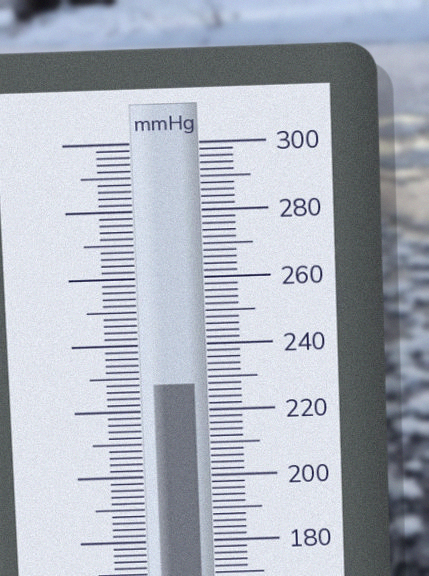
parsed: 228 mmHg
